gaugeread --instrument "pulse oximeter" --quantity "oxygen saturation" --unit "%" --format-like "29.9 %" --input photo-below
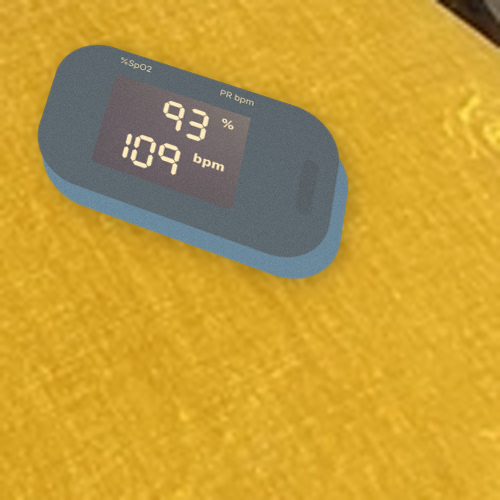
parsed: 93 %
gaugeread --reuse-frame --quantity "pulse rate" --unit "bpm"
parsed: 109 bpm
